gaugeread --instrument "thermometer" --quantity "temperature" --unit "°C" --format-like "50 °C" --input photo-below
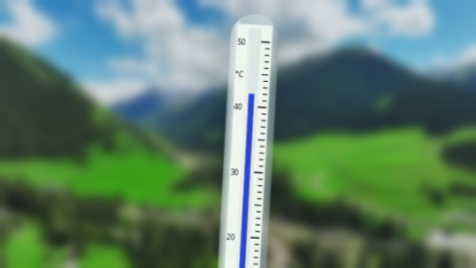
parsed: 42 °C
